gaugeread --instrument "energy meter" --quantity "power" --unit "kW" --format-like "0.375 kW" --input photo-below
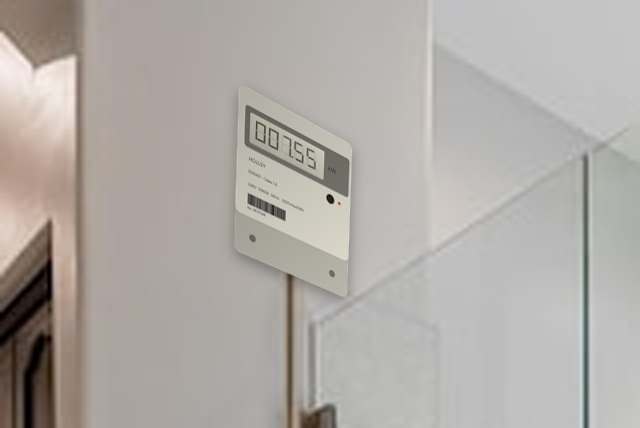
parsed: 7.55 kW
